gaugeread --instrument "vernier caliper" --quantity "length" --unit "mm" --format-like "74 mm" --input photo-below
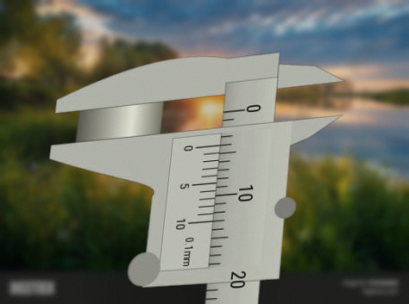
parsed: 4.0 mm
